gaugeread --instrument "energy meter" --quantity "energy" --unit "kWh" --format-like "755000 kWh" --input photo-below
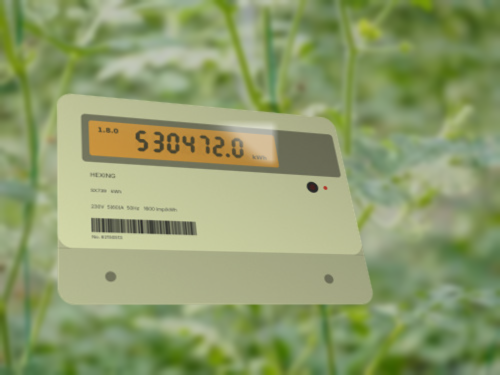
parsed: 530472.0 kWh
